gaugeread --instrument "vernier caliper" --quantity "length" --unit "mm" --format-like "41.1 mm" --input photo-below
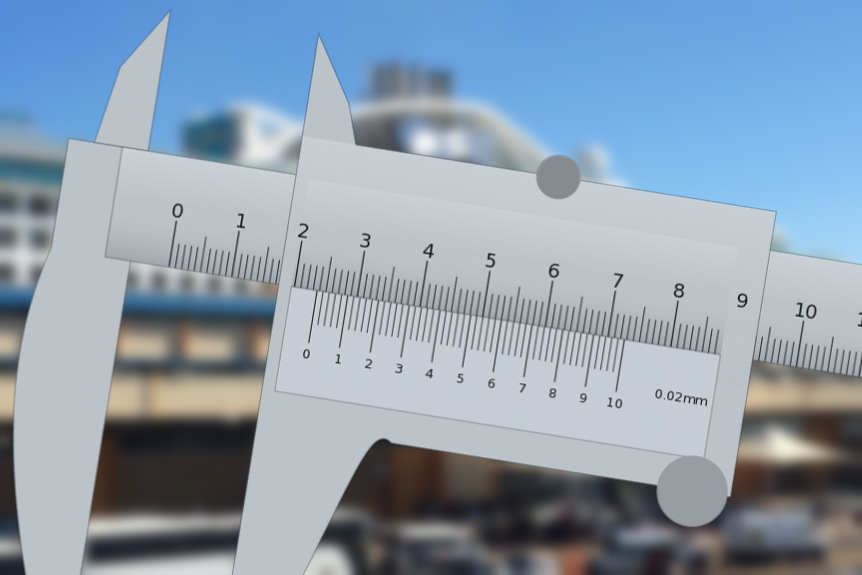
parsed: 23.6 mm
